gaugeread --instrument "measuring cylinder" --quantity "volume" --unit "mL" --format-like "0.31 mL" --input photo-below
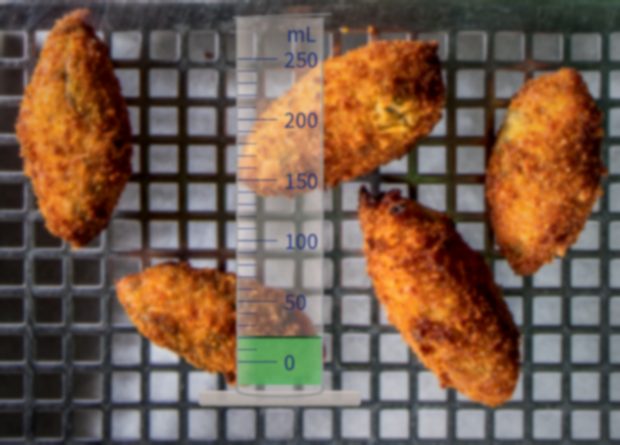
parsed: 20 mL
